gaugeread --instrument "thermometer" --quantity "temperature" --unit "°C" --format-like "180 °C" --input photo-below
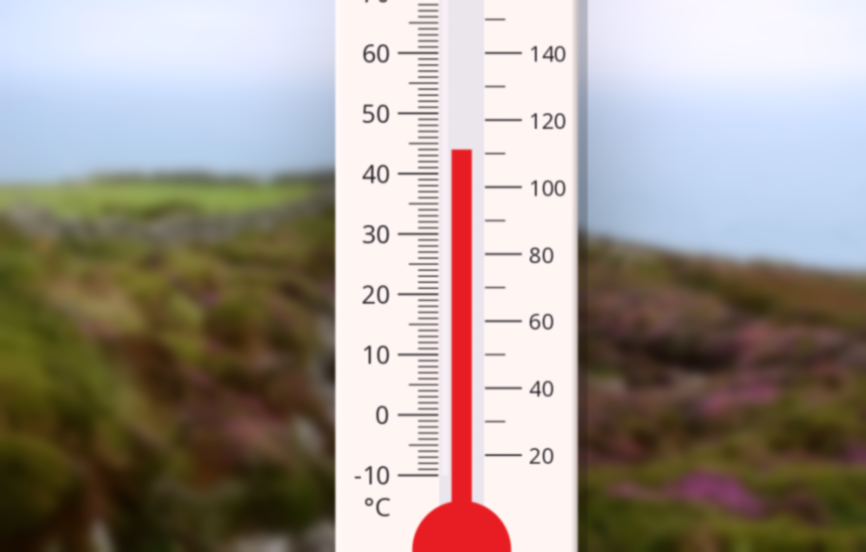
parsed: 44 °C
